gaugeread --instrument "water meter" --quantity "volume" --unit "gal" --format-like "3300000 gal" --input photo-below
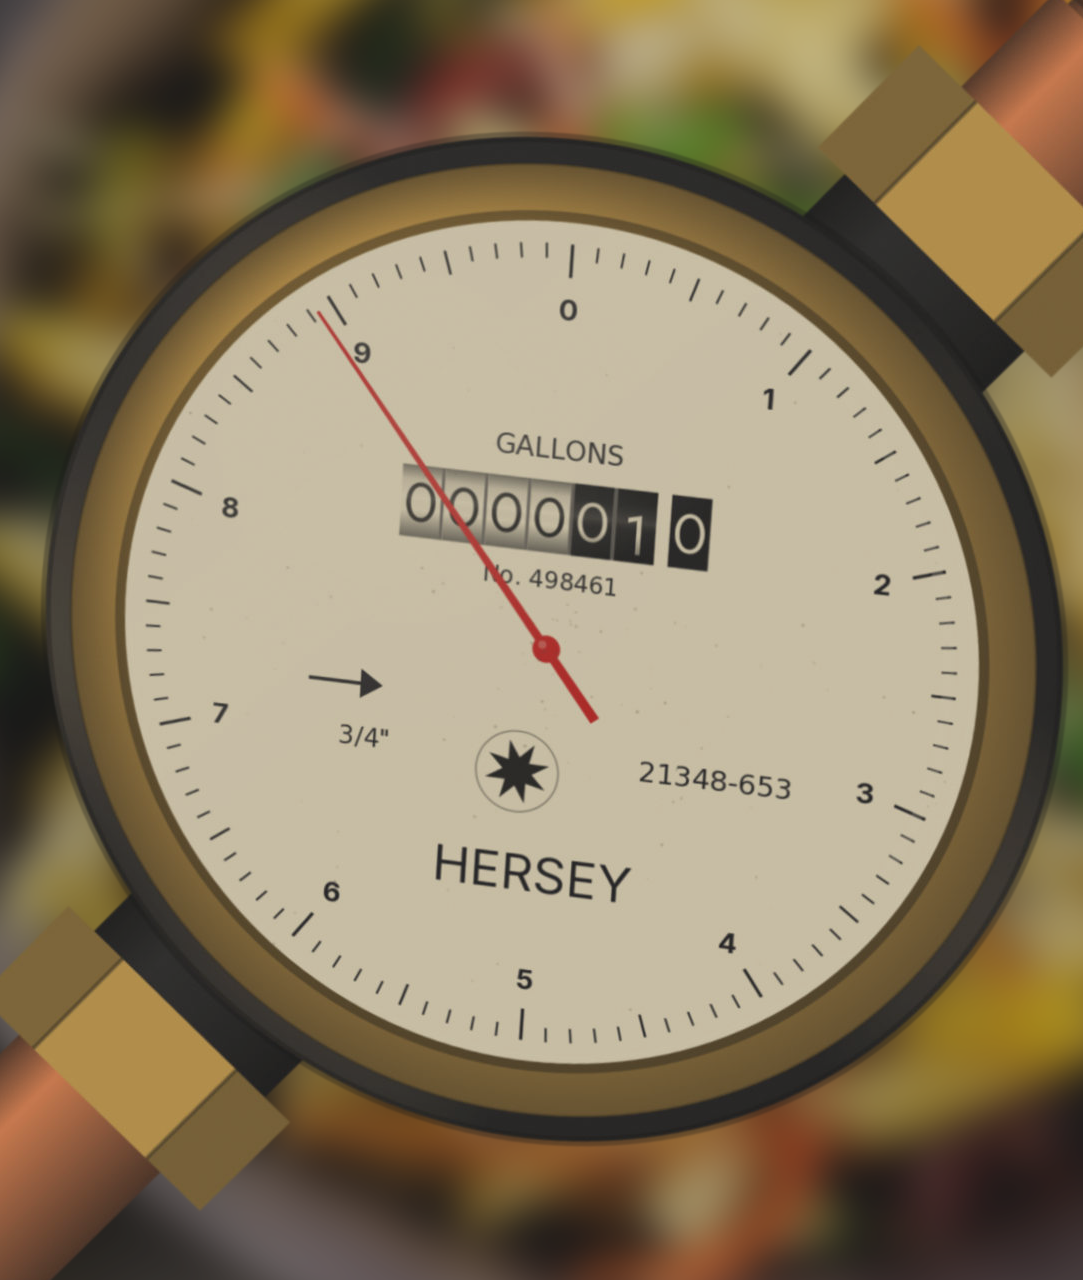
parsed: 8.9 gal
